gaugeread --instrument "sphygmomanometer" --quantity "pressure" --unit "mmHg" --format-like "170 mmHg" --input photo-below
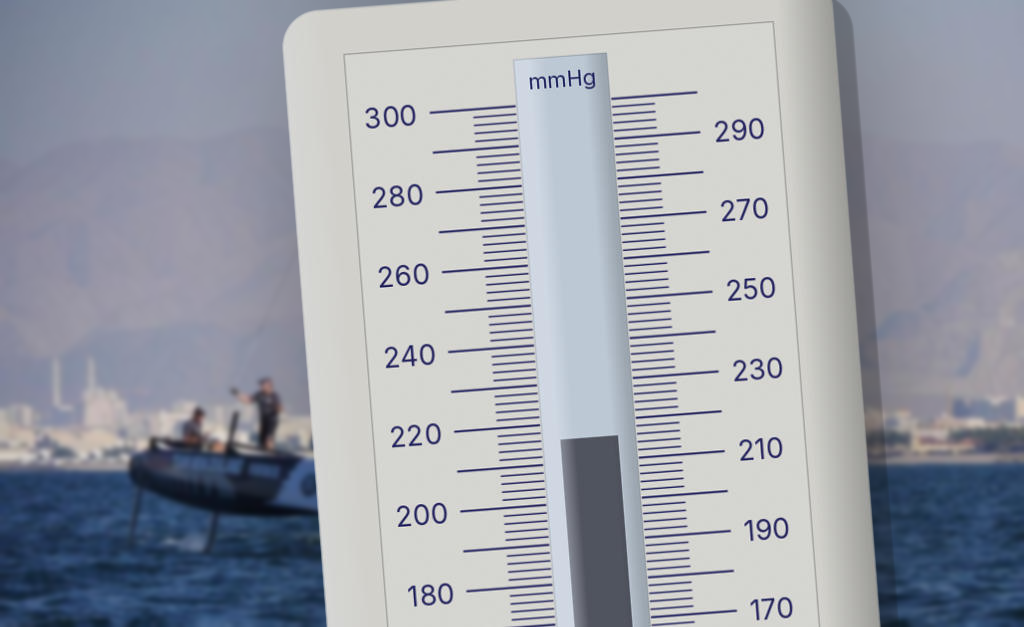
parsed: 216 mmHg
